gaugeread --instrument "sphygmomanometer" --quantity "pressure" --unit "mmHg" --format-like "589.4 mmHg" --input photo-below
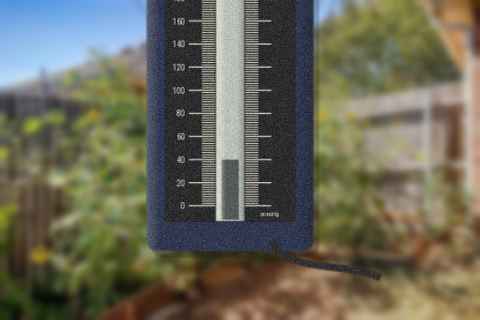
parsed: 40 mmHg
